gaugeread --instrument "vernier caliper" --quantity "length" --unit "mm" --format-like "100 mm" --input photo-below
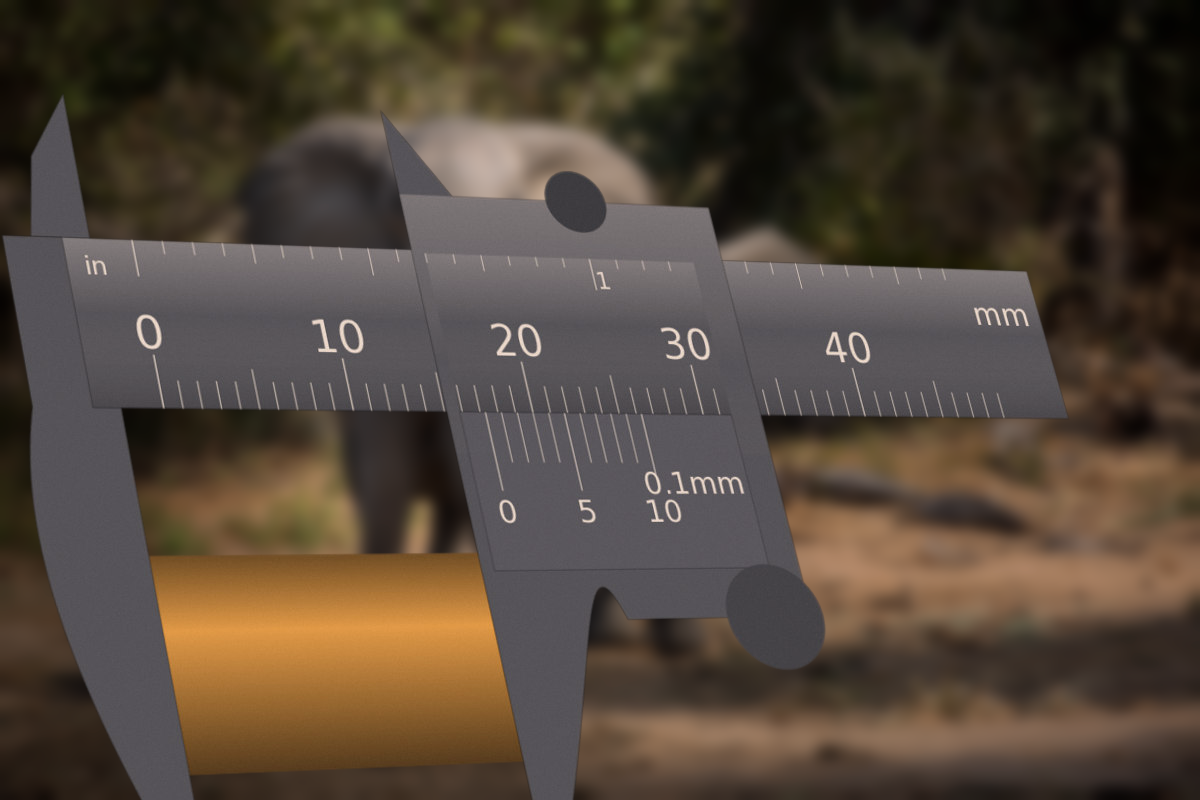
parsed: 17.3 mm
